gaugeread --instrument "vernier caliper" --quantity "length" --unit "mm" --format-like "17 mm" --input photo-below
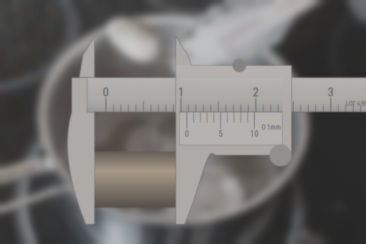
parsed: 10.8 mm
